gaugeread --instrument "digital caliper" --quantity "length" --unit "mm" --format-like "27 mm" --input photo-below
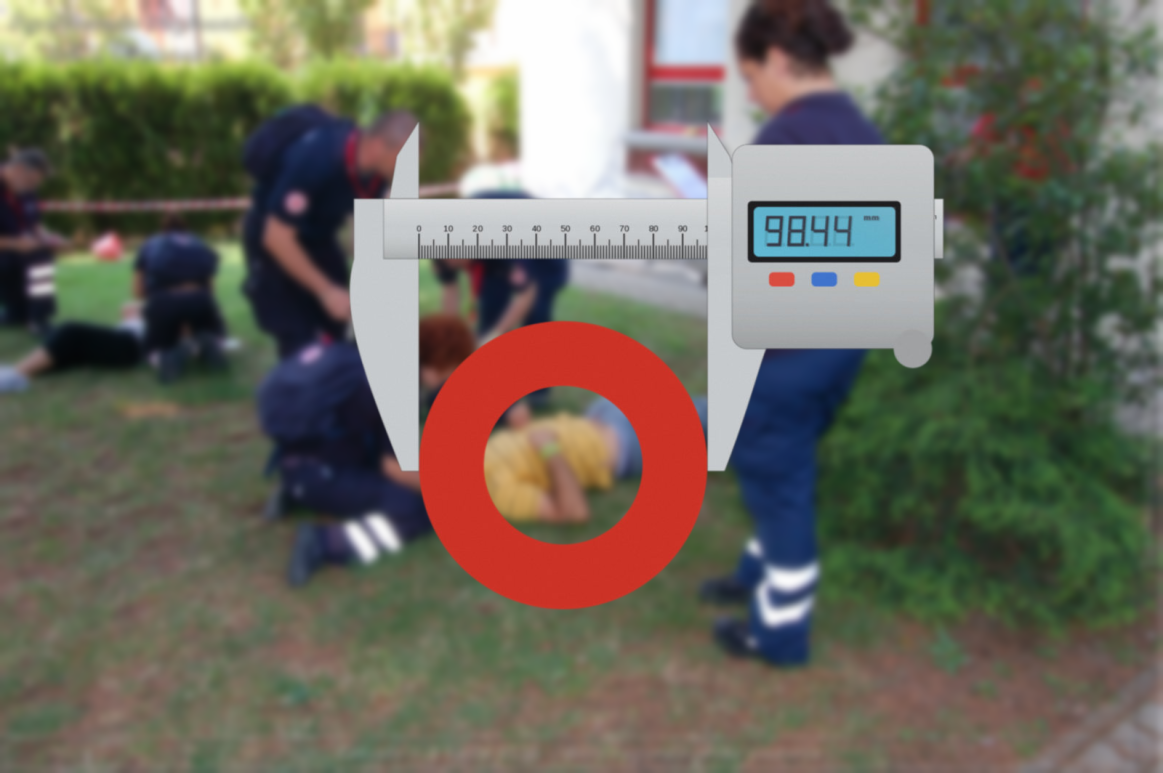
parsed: 98.44 mm
